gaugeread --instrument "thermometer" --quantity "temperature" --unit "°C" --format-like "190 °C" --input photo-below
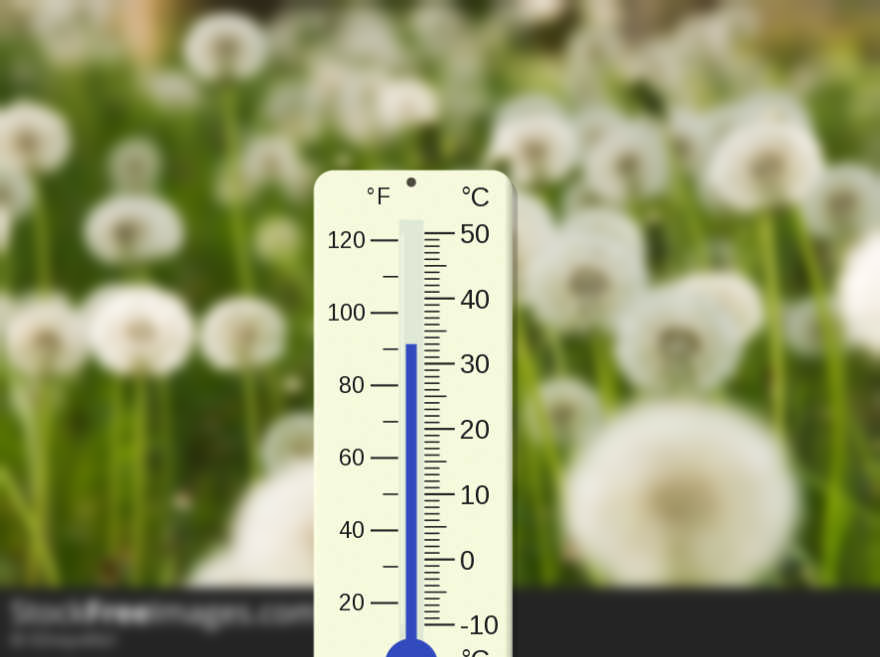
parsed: 33 °C
